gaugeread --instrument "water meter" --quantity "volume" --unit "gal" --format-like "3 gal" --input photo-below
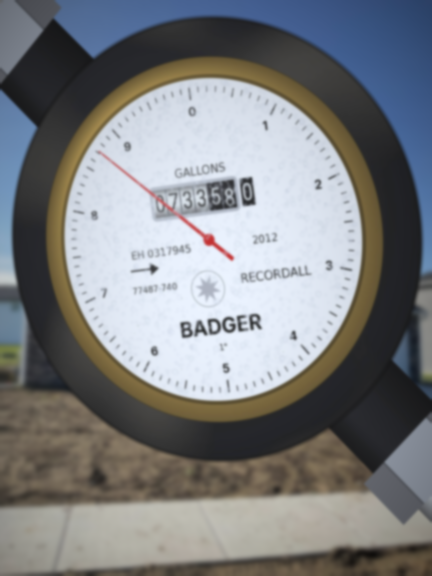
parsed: 733578.7 gal
